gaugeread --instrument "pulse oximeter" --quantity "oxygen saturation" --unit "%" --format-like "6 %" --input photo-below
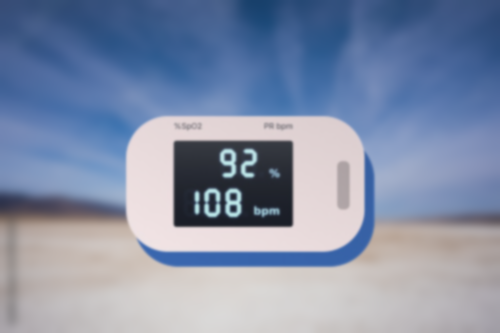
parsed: 92 %
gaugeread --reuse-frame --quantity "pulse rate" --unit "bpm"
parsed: 108 bpm
